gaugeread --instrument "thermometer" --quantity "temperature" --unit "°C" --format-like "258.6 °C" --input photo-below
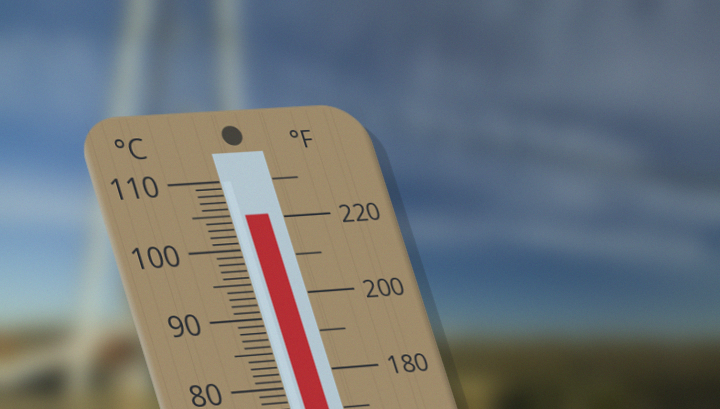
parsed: 105 °C
